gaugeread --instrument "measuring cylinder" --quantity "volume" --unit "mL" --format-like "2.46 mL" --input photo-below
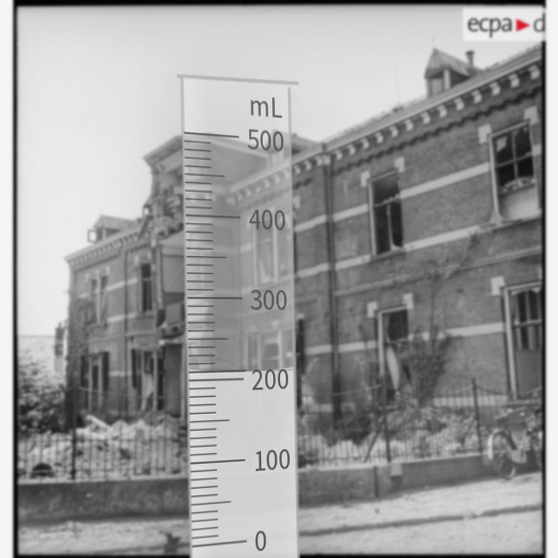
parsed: 210 mL
